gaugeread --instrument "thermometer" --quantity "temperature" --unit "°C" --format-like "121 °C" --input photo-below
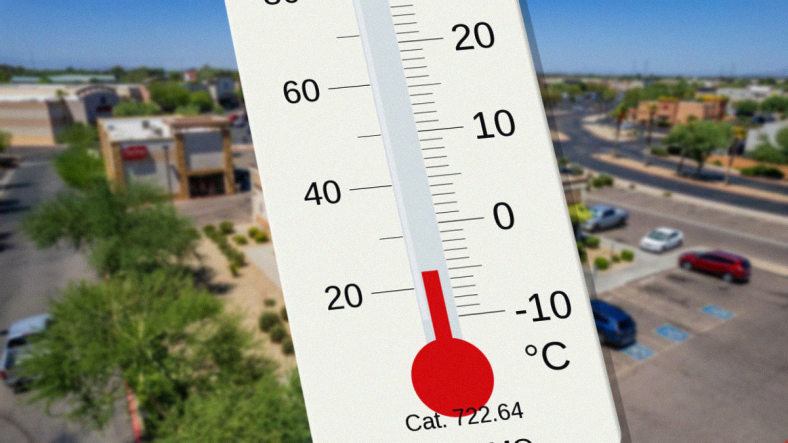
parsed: -5 °C
